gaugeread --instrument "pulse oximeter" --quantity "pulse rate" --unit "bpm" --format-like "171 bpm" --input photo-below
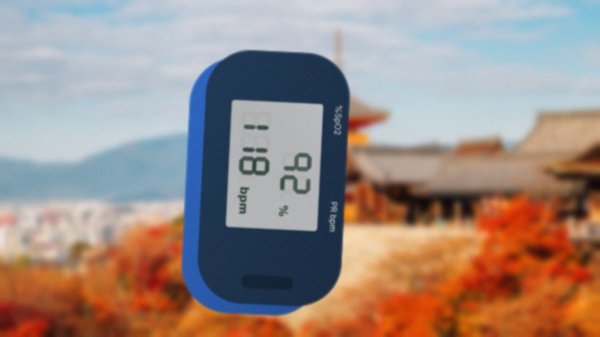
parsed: 118 bpm
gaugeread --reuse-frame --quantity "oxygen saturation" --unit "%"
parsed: 92 %
